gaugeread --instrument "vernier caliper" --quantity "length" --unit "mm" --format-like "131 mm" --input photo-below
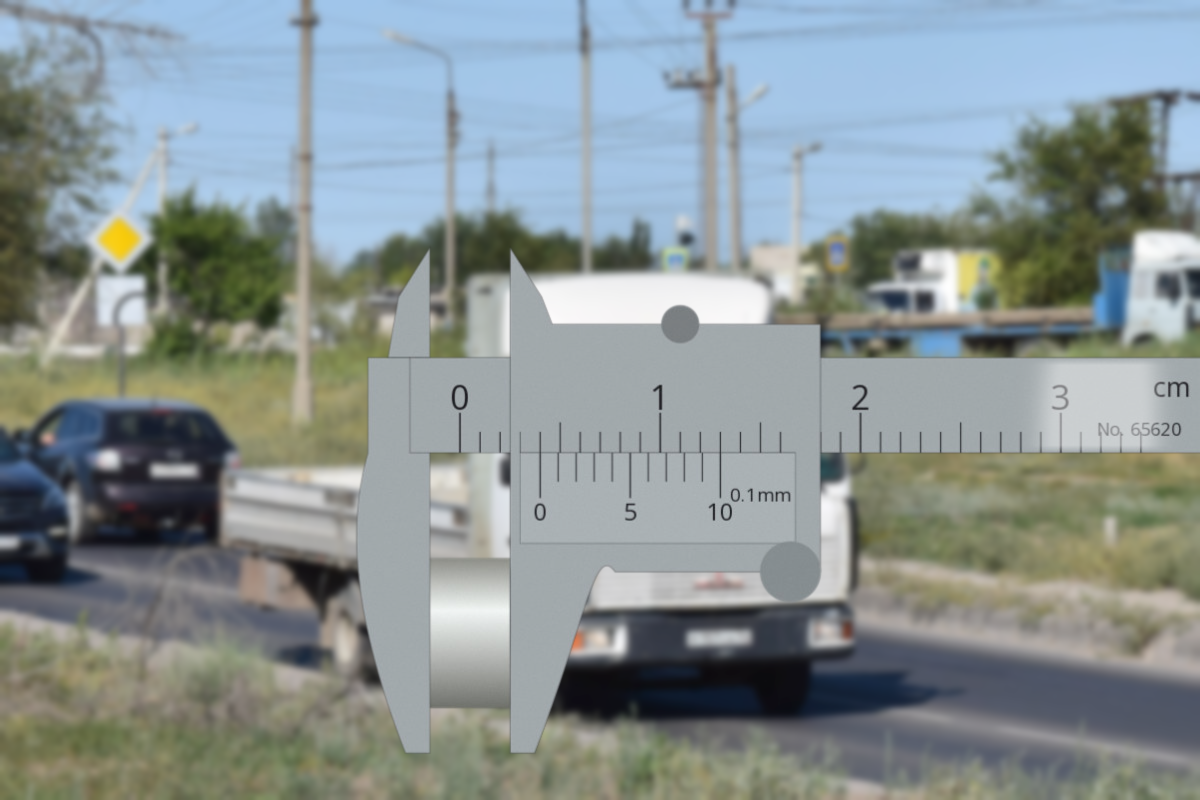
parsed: 4.0 mm
